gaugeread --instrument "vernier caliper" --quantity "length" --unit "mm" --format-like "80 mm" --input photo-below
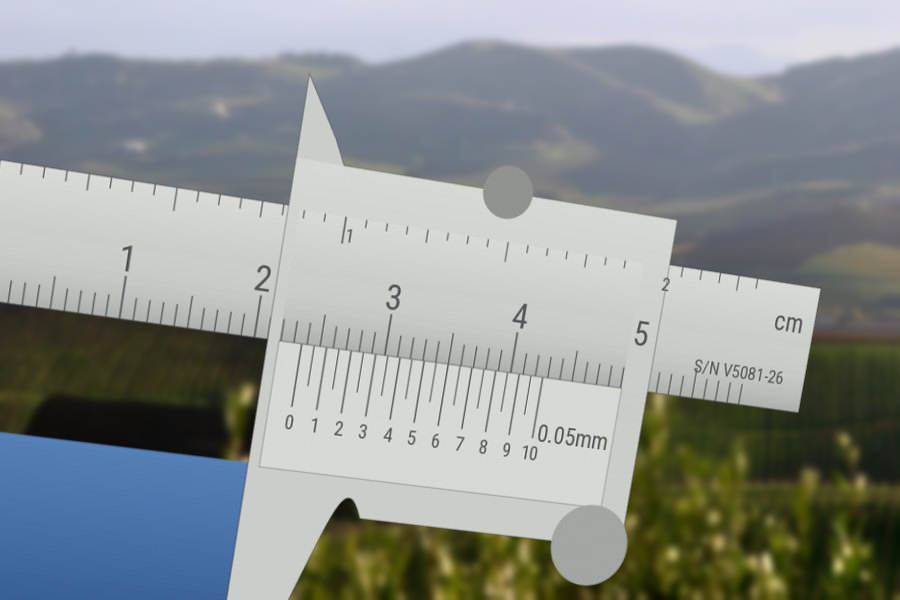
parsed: 23.6 mm
